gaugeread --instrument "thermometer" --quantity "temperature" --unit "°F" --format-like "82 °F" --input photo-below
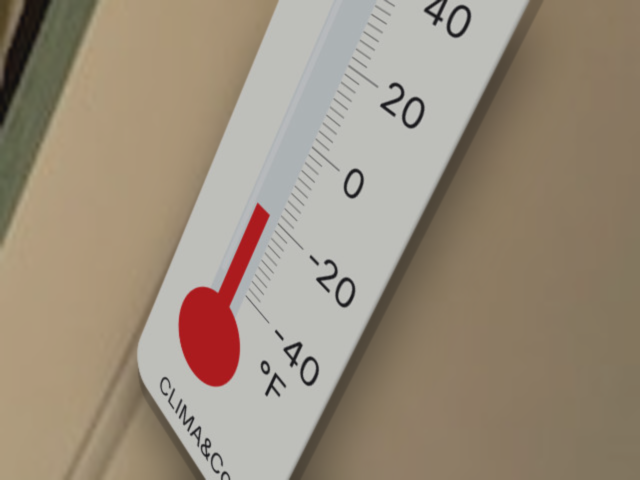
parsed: -20 °F
